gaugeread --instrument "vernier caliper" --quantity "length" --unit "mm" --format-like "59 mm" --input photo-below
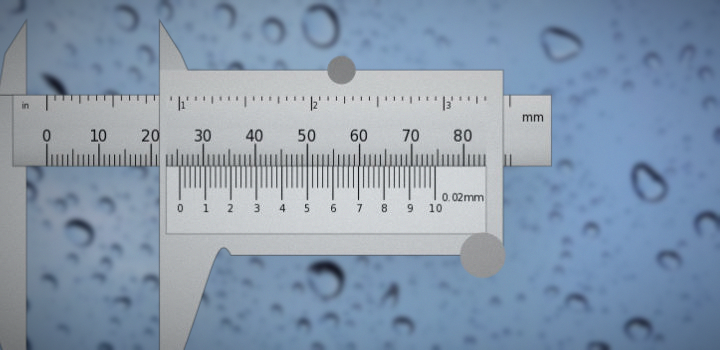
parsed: 25.5 mm
